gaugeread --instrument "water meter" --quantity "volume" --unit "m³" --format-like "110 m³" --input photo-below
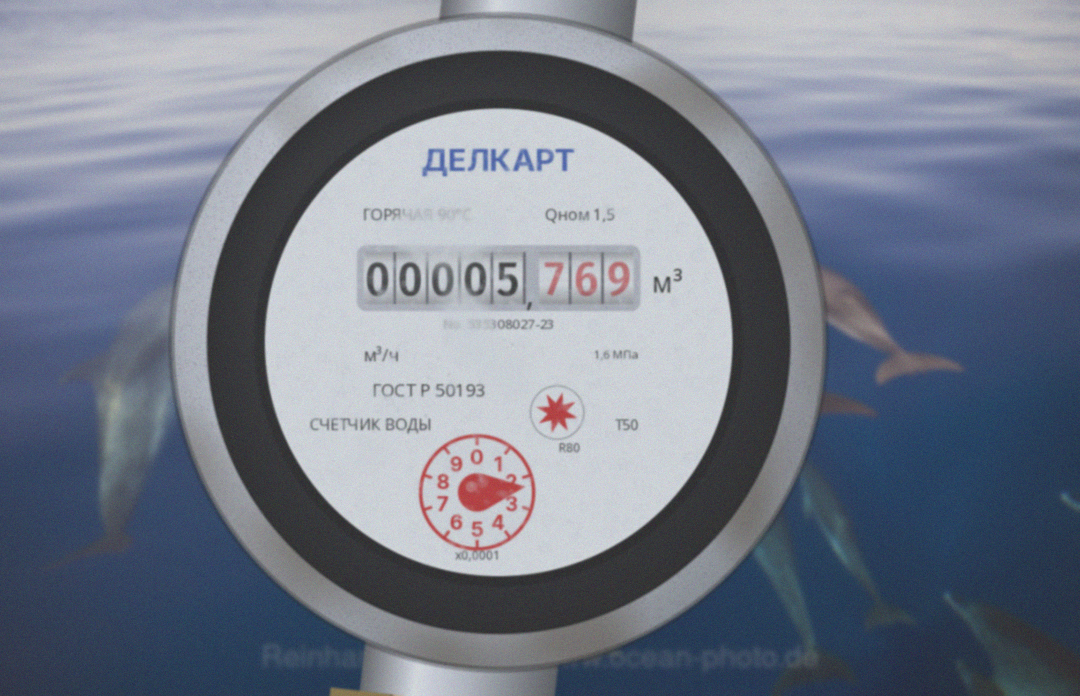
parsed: 5.7692 m³
